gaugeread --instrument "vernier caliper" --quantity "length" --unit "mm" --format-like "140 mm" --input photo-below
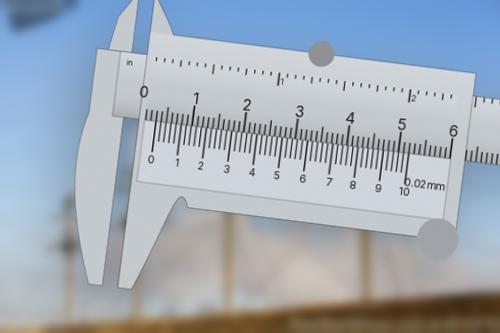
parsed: 3.0 mm
